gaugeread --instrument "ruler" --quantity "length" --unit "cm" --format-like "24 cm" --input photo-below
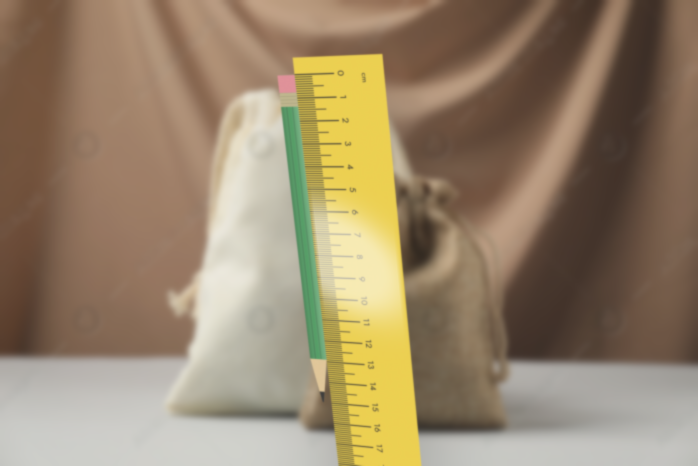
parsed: 15 cm
